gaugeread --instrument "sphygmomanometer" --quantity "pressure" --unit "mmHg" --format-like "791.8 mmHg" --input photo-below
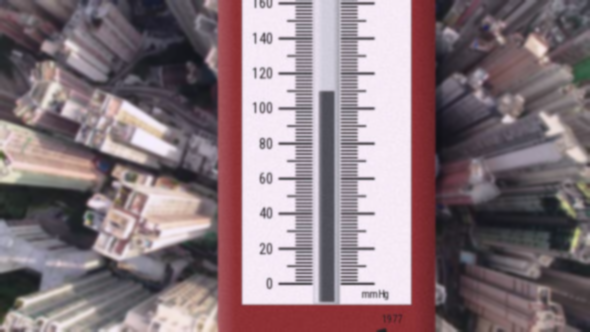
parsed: 110 mmHg
